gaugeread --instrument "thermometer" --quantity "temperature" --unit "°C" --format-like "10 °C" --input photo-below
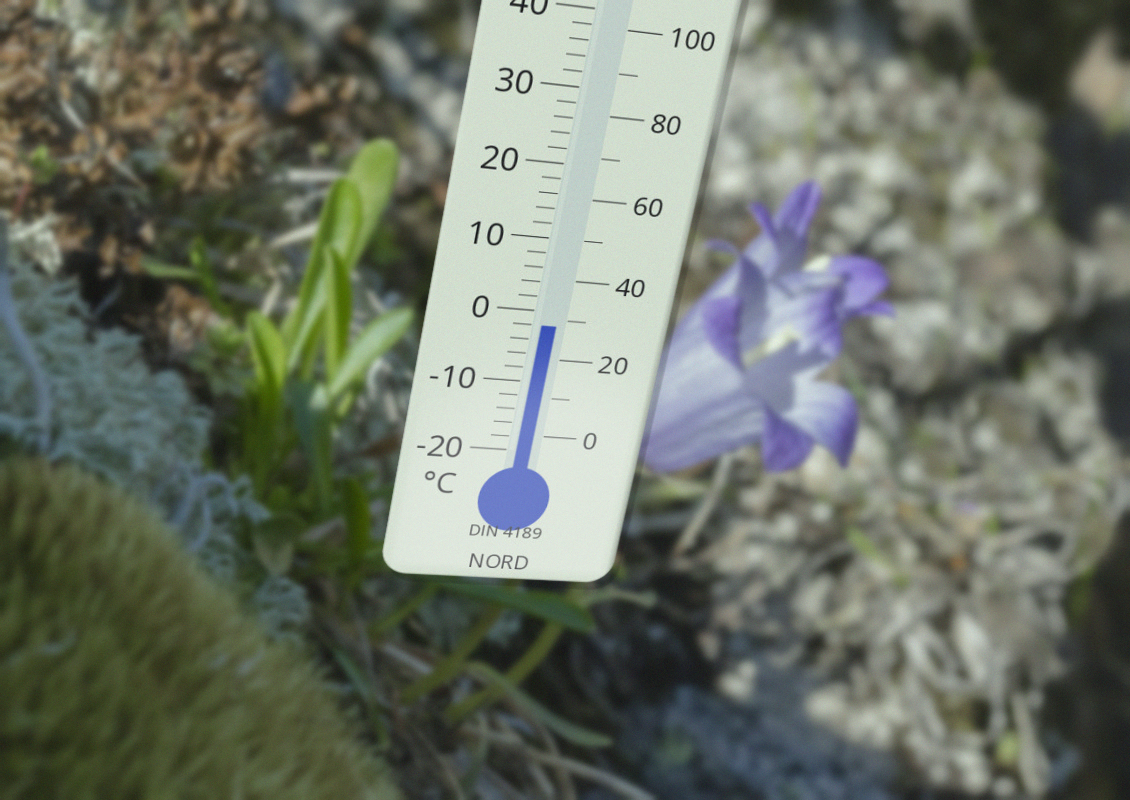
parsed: -2 °C
